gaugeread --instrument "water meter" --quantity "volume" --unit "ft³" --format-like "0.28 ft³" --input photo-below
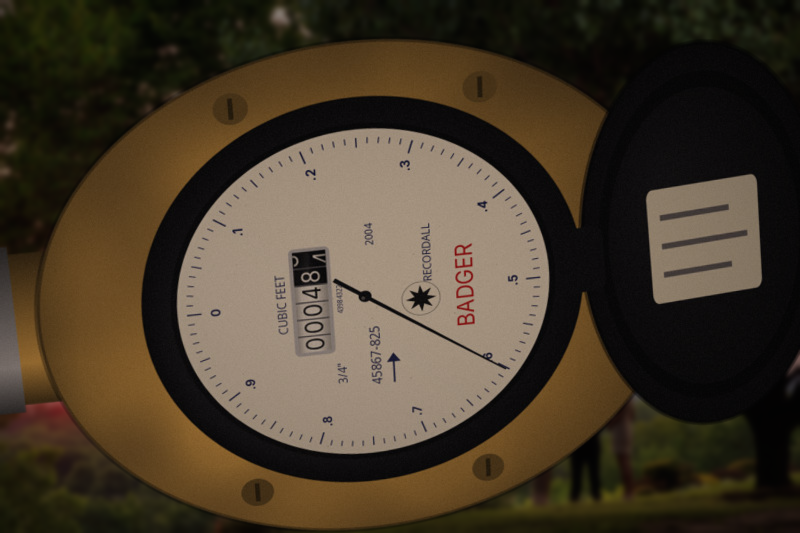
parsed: 483.60 ft³
